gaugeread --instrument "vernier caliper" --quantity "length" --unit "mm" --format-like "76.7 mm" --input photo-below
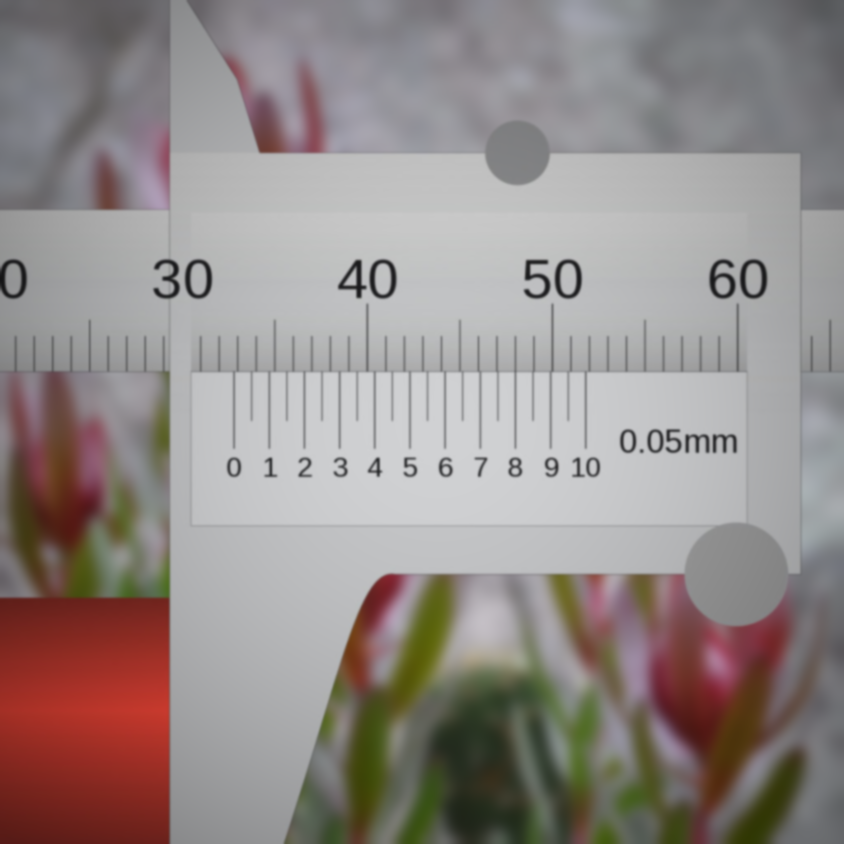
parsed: 32.8 mm
